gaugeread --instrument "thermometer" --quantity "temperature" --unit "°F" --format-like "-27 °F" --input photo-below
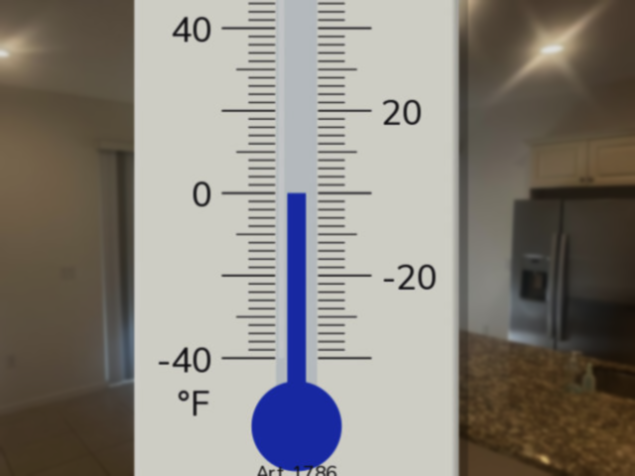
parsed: 0 °F
